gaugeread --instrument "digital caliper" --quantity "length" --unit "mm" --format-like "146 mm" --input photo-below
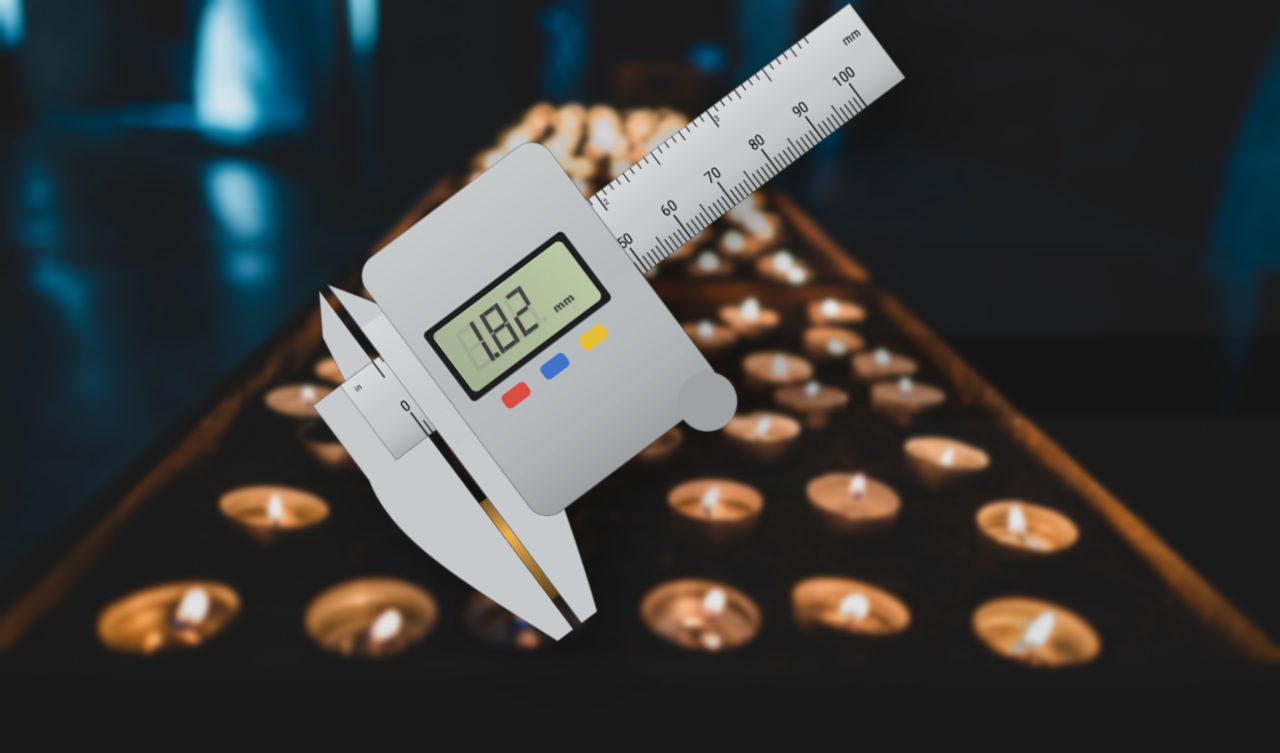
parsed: 1.82 mm
